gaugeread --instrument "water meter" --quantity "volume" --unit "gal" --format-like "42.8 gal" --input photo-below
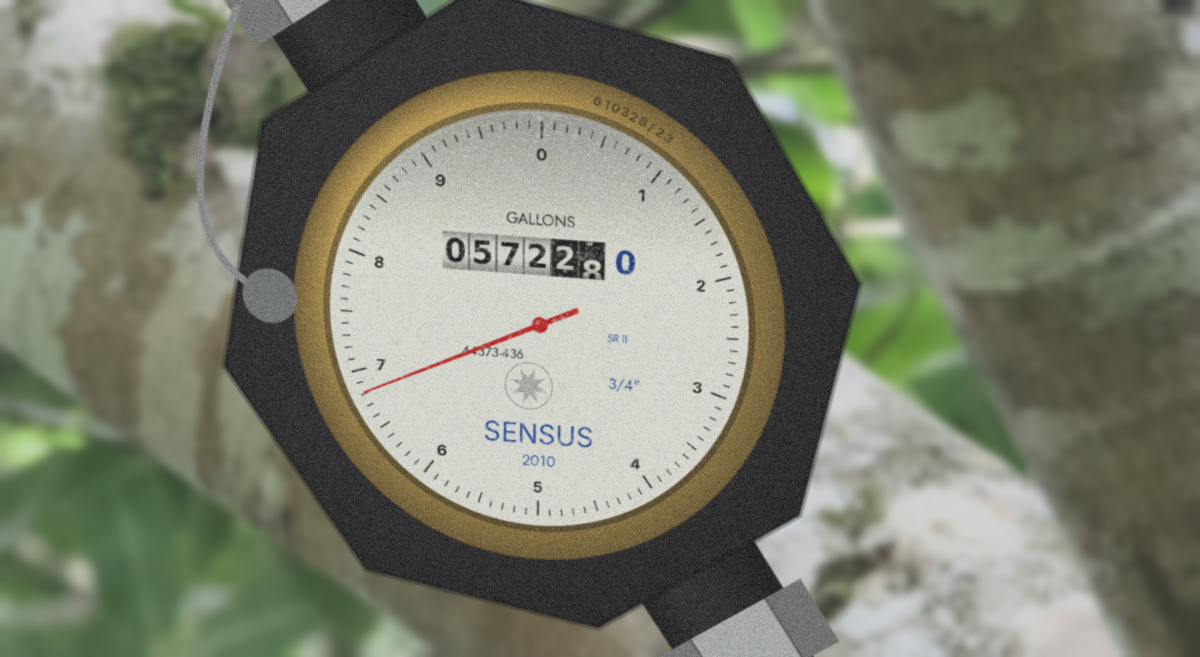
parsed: 572276.8 gal
